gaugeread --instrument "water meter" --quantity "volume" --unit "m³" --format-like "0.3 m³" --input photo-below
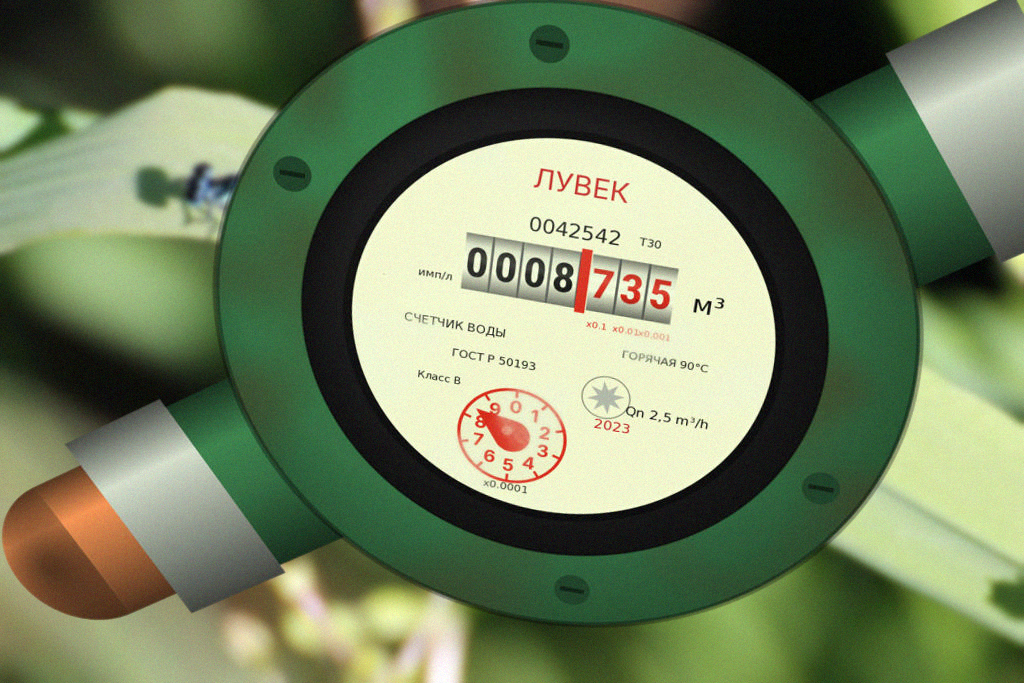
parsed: 8.7358 m³
